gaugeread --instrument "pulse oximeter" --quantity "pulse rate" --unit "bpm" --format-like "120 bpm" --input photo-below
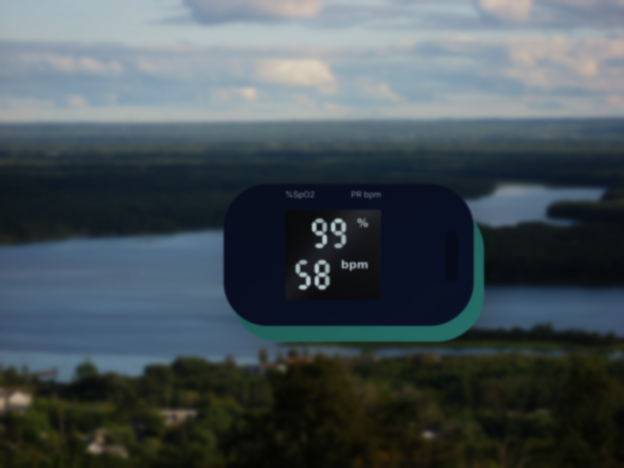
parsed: 58 bpm
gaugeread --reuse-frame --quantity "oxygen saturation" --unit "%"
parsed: 99 %
